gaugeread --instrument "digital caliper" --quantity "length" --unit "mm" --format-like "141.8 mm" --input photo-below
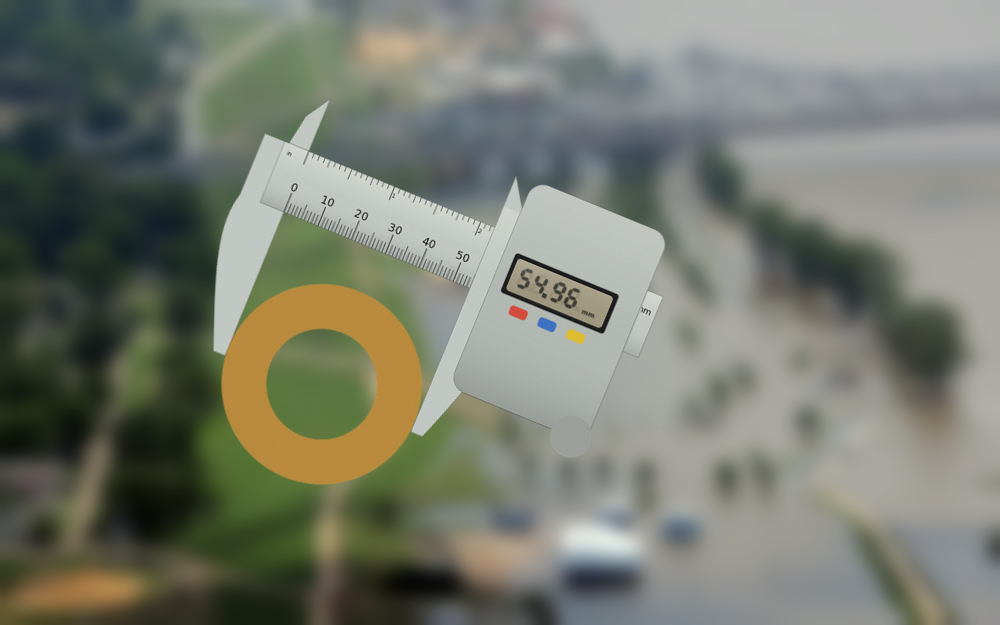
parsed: 54.96 mm
